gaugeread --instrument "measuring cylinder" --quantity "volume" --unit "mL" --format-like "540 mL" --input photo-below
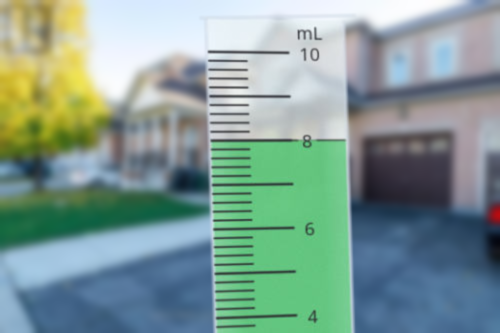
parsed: 8 mL
